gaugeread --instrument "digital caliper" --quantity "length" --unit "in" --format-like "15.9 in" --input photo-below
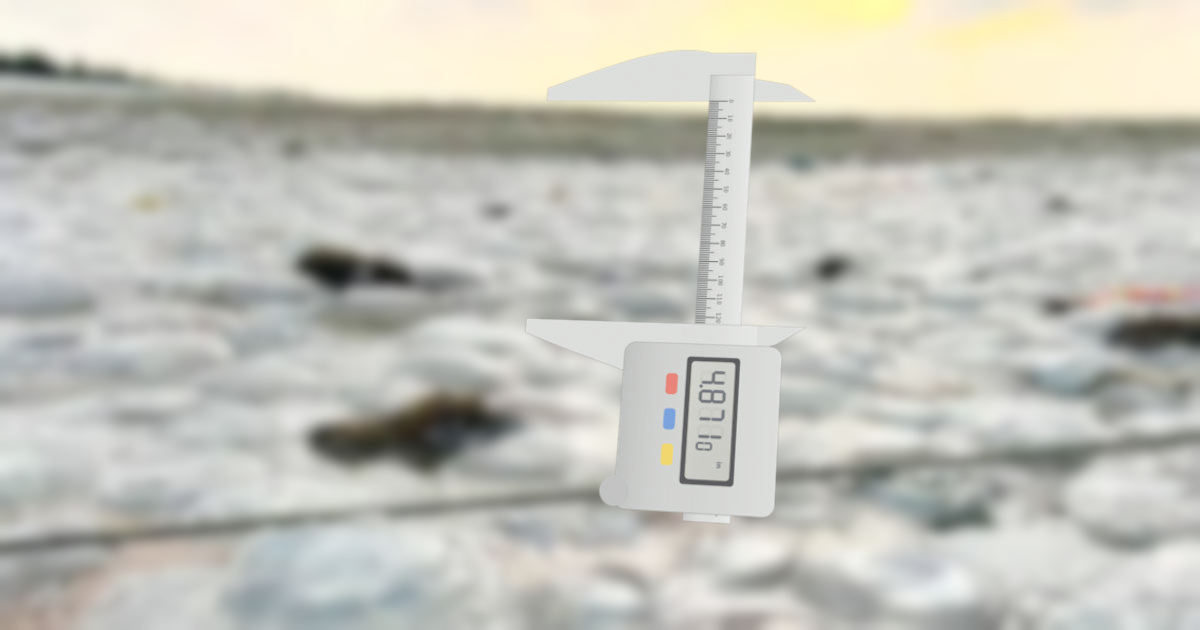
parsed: 4.8710 in
